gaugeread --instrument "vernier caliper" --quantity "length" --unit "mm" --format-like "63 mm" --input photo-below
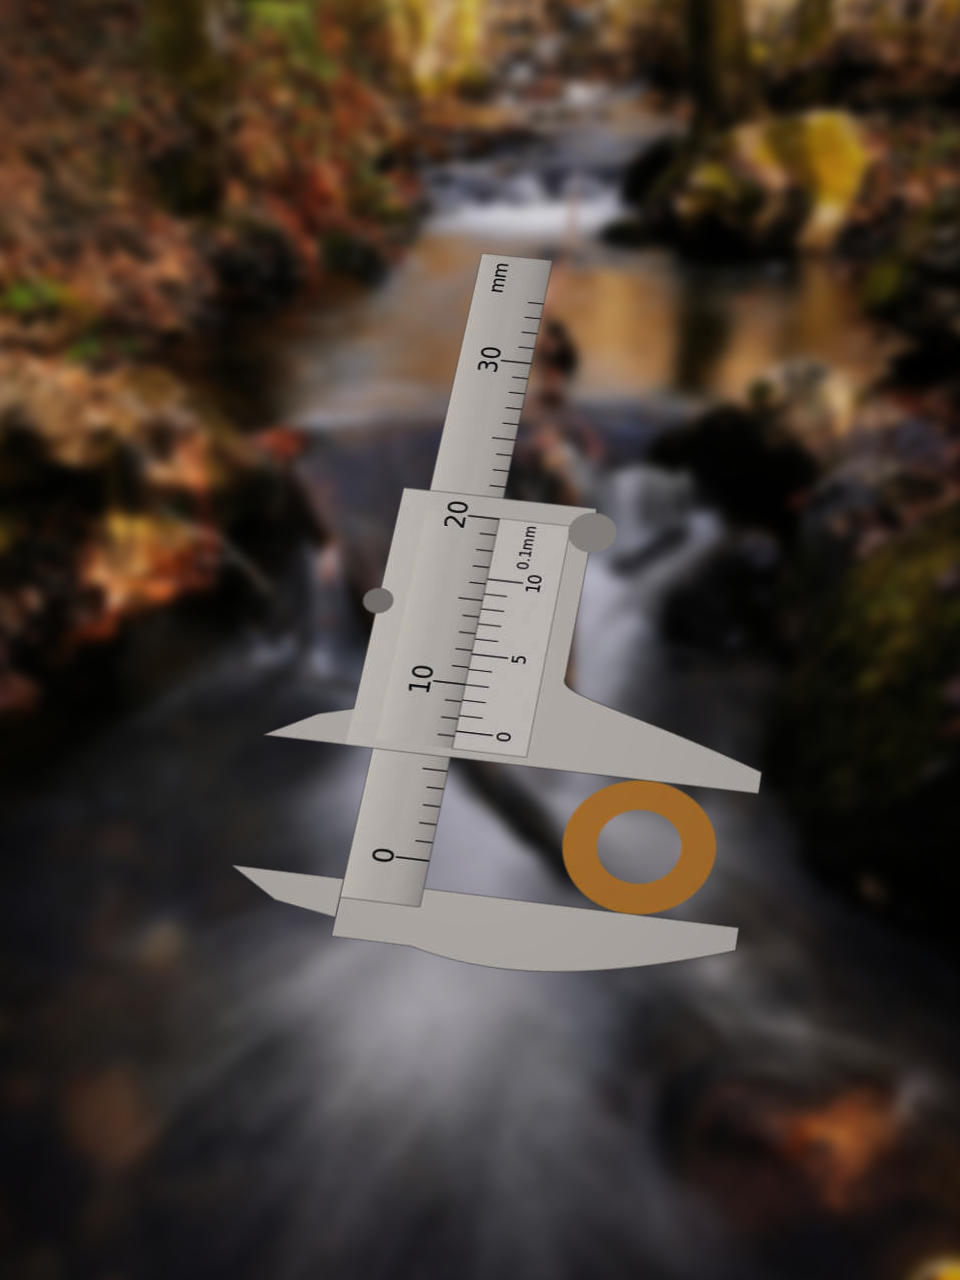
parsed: 7.3 mm
